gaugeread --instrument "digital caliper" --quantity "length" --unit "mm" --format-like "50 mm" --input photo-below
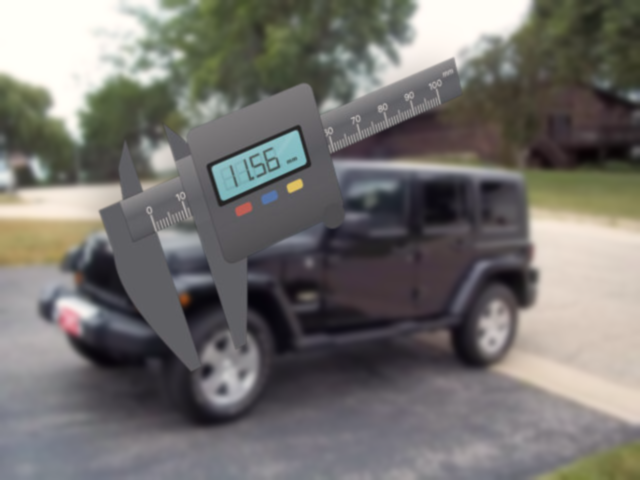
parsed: 11.56 mm
